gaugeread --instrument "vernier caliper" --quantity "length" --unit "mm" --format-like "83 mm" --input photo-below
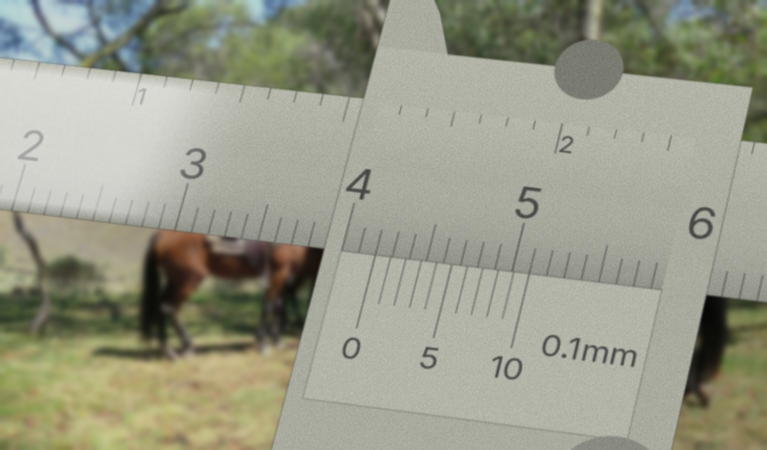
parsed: 42.0 mm
